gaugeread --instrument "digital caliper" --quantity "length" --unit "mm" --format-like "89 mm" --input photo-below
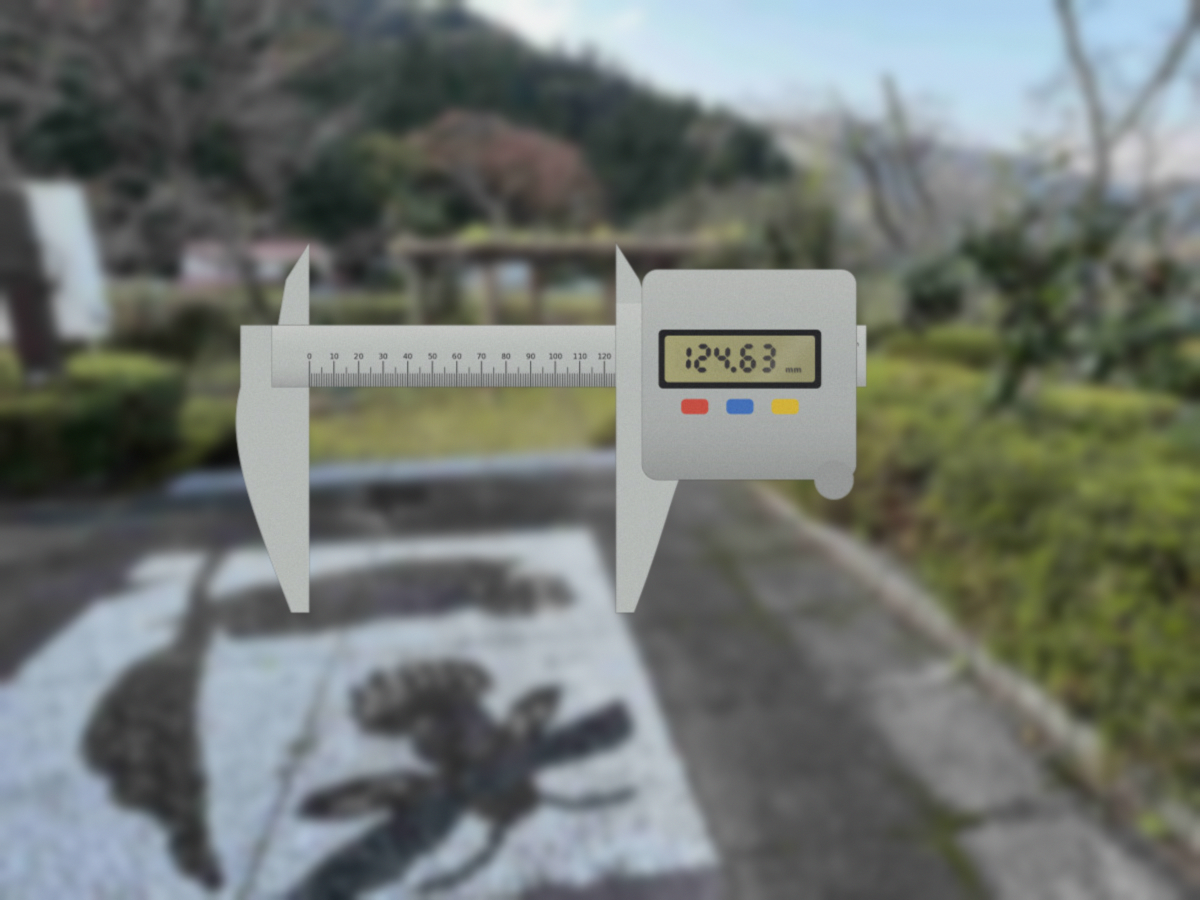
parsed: 124.63 mm
